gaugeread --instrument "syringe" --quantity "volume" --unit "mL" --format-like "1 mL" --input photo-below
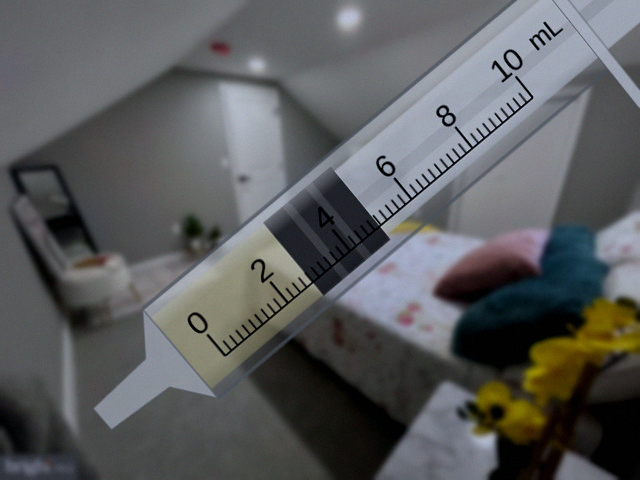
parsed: 2.8 mL
